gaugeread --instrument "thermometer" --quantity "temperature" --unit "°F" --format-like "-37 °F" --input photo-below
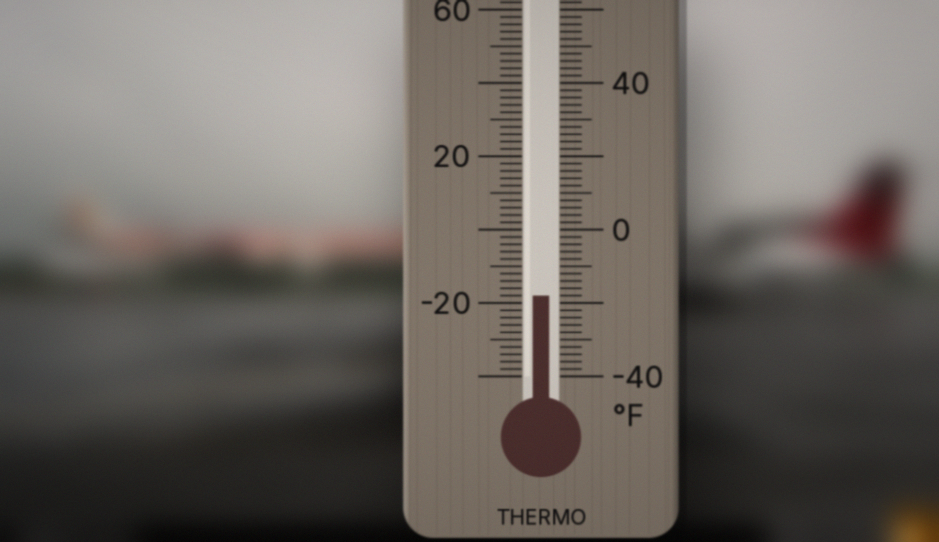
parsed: -18 °F
